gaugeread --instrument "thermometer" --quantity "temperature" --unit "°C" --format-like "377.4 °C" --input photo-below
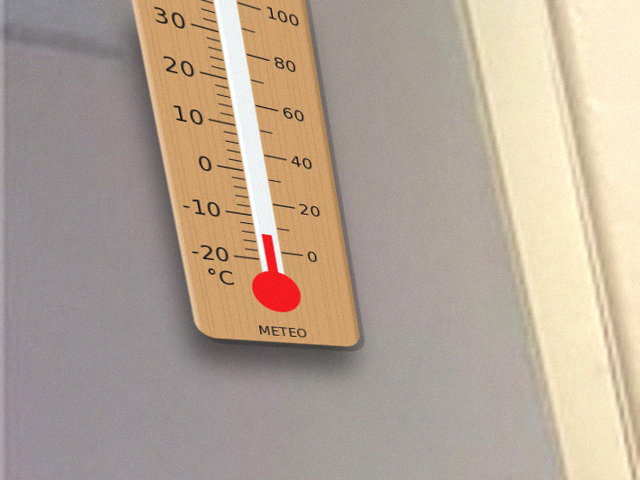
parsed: -14 °C
